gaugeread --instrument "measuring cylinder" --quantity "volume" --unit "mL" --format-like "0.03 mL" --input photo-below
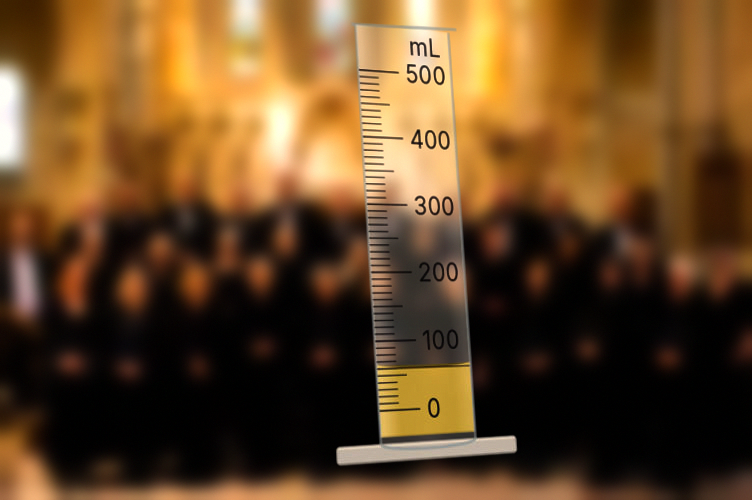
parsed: 60 mL
